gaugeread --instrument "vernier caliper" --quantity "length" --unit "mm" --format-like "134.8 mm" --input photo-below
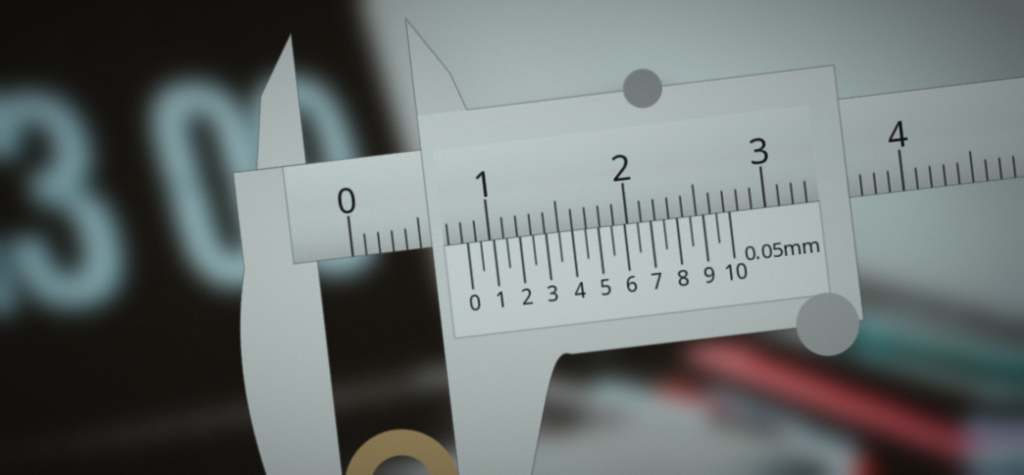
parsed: 8.4 mm
